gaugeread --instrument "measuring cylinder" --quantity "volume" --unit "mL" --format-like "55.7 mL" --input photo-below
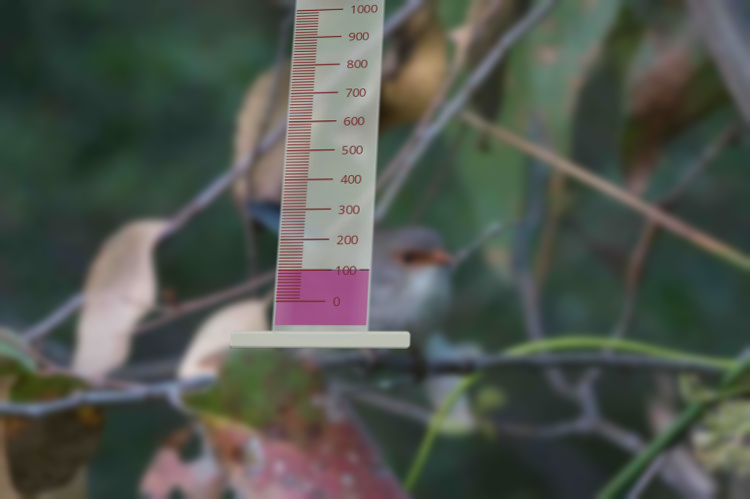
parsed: 100 mL
